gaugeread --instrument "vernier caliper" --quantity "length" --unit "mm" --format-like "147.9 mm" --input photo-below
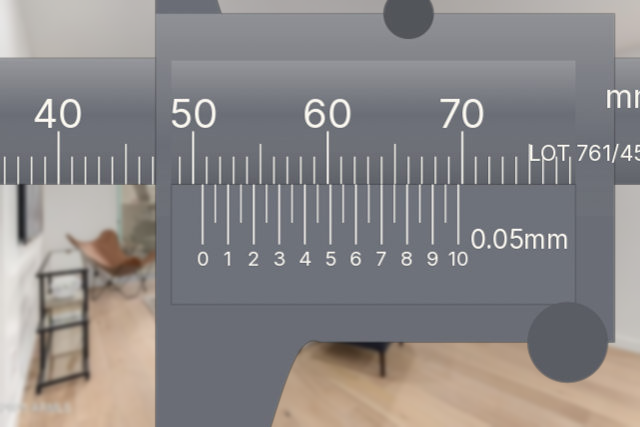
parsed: 50.7 mm
